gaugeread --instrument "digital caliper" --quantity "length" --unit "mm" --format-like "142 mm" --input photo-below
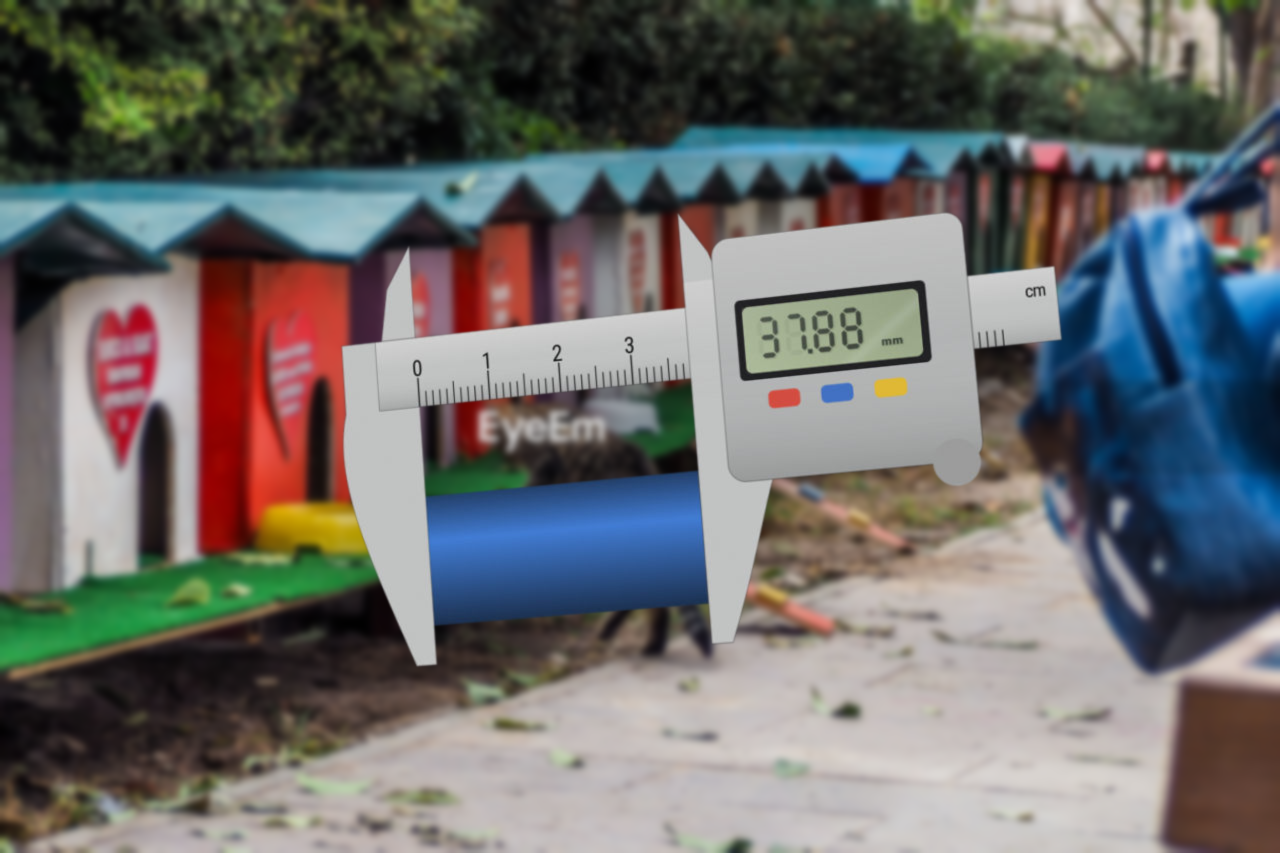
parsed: 37.88 mm
